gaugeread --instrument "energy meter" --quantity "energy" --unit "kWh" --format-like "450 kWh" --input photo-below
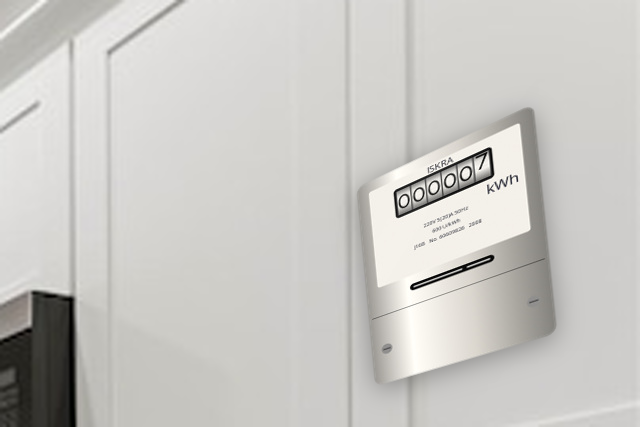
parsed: 7 kWh
